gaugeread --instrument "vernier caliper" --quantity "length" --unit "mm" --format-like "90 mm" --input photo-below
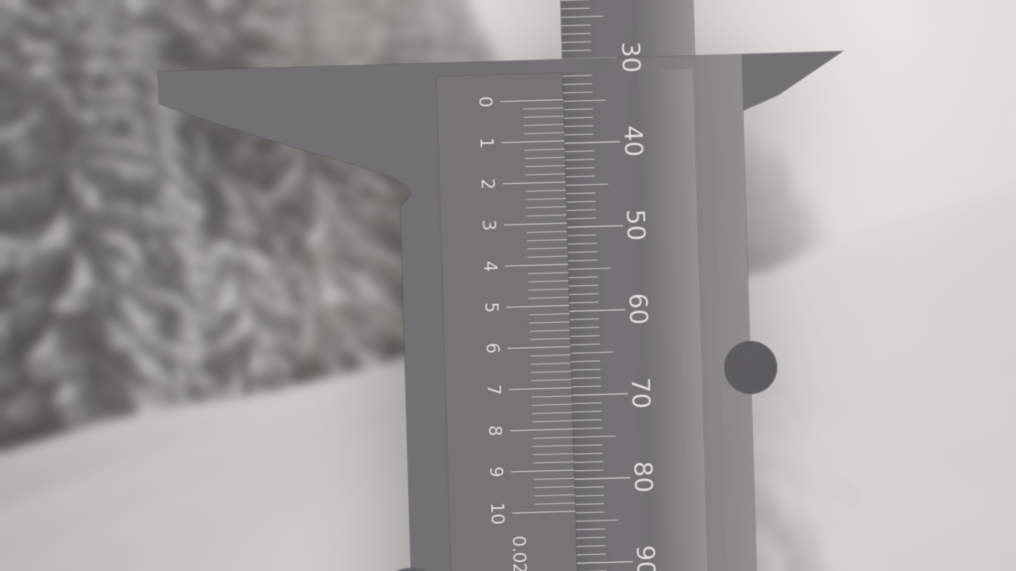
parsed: 34.8 mm
